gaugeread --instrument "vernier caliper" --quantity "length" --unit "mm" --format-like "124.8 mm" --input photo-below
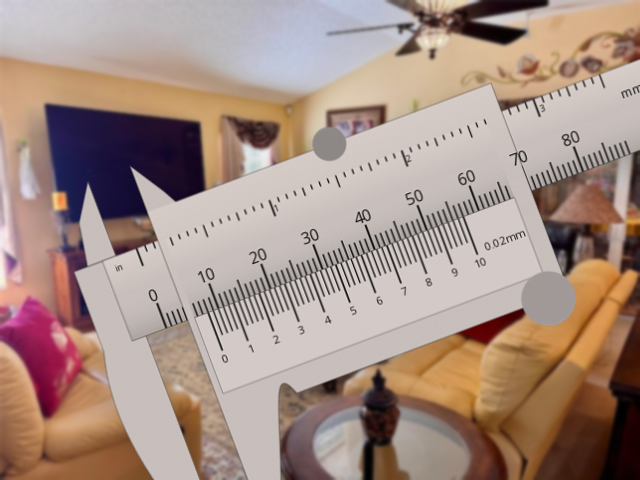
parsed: 8.0 mm
